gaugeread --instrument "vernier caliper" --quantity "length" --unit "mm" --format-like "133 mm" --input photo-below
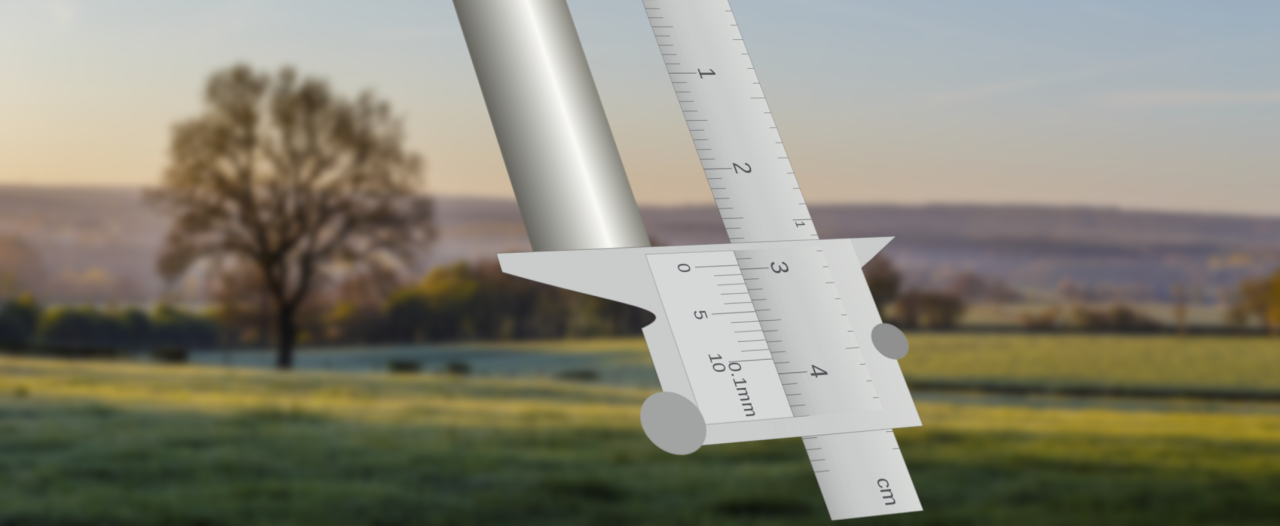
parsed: 29.6 mm
